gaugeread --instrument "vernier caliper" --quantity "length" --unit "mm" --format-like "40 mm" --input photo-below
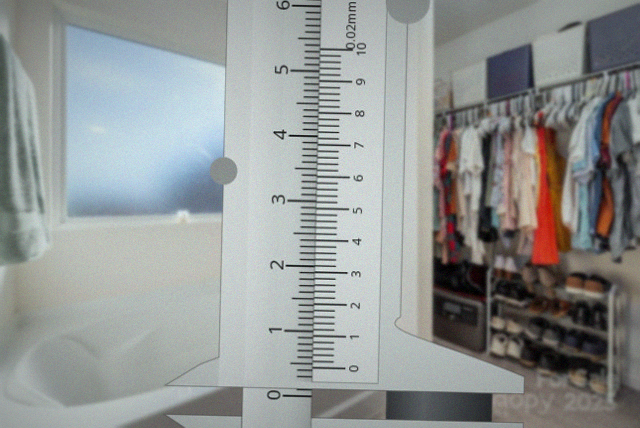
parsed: 4.4 mm
